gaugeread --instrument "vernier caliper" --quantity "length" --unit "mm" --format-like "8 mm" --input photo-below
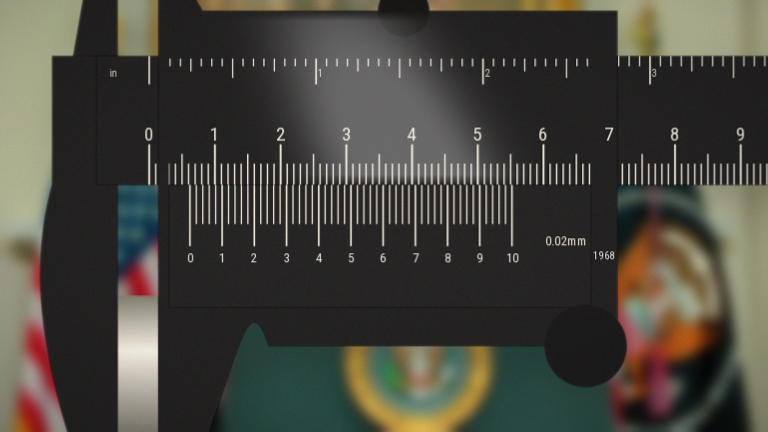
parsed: 6.2 mm
